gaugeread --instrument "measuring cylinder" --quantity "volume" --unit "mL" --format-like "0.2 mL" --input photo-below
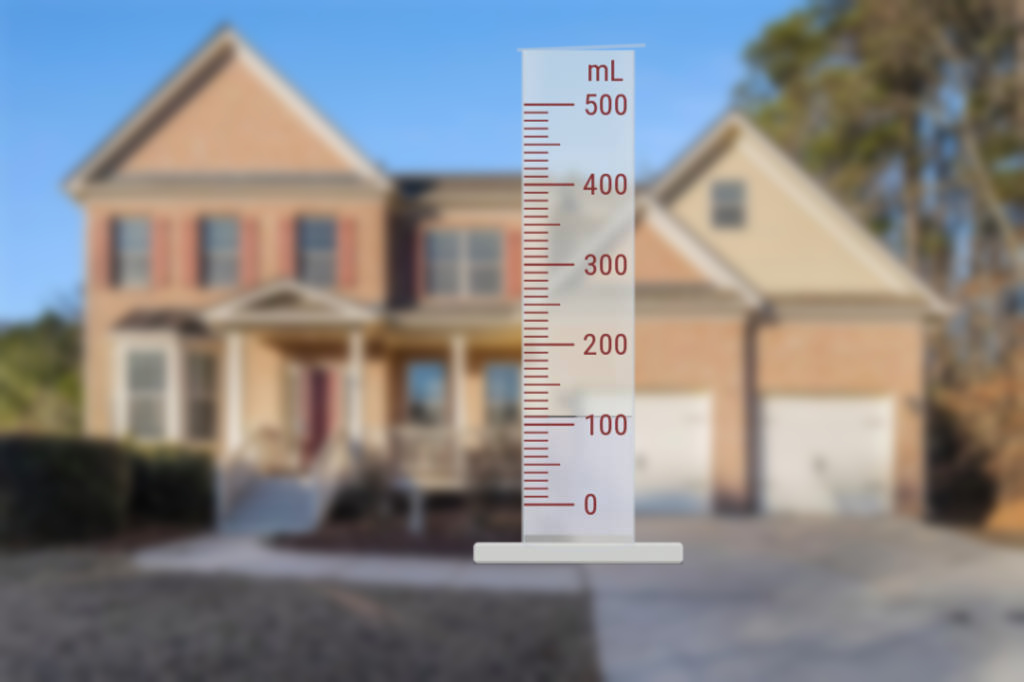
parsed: 110 mL
